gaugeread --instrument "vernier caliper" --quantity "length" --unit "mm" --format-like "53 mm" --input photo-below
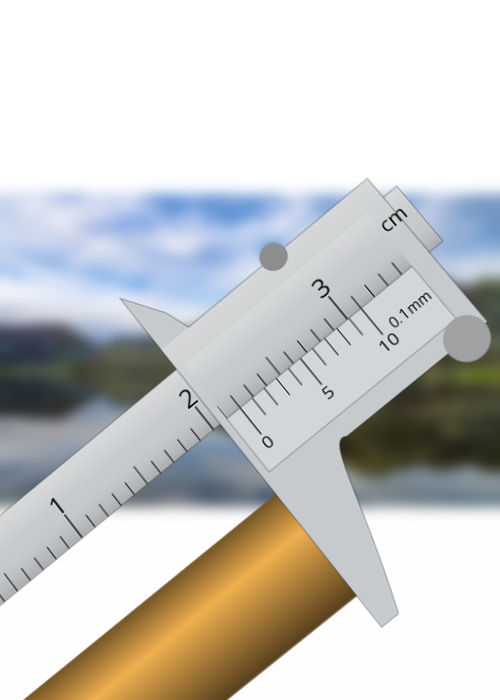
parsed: 22.0 mm
